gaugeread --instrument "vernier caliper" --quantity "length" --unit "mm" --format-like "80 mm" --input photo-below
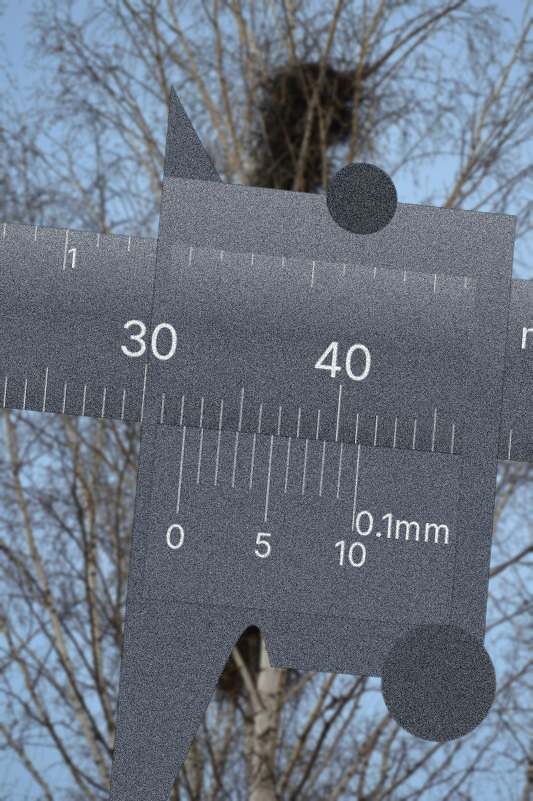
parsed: 32.2 mm
